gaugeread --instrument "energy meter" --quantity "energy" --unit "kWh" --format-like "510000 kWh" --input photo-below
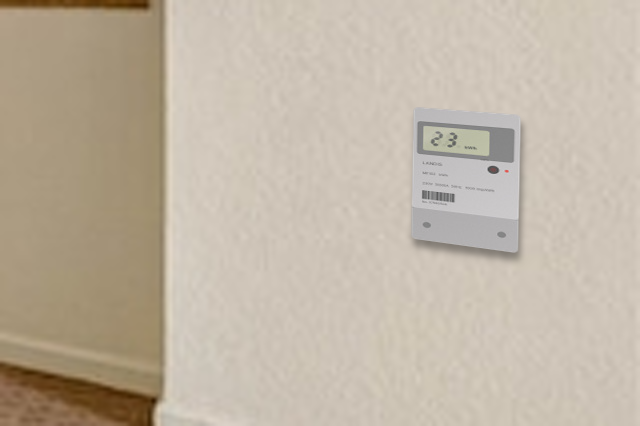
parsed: 23 kWh
